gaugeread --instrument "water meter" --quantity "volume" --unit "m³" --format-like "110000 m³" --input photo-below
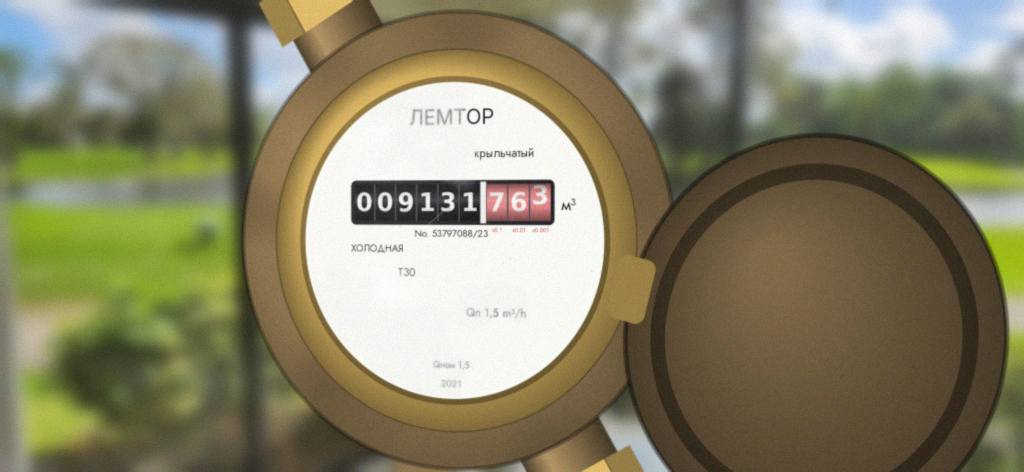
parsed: 9131.763 m³
